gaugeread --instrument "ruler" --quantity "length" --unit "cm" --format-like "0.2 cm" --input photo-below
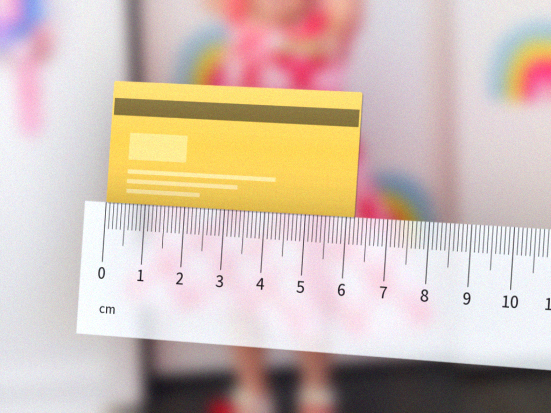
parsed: 6.2 cm
